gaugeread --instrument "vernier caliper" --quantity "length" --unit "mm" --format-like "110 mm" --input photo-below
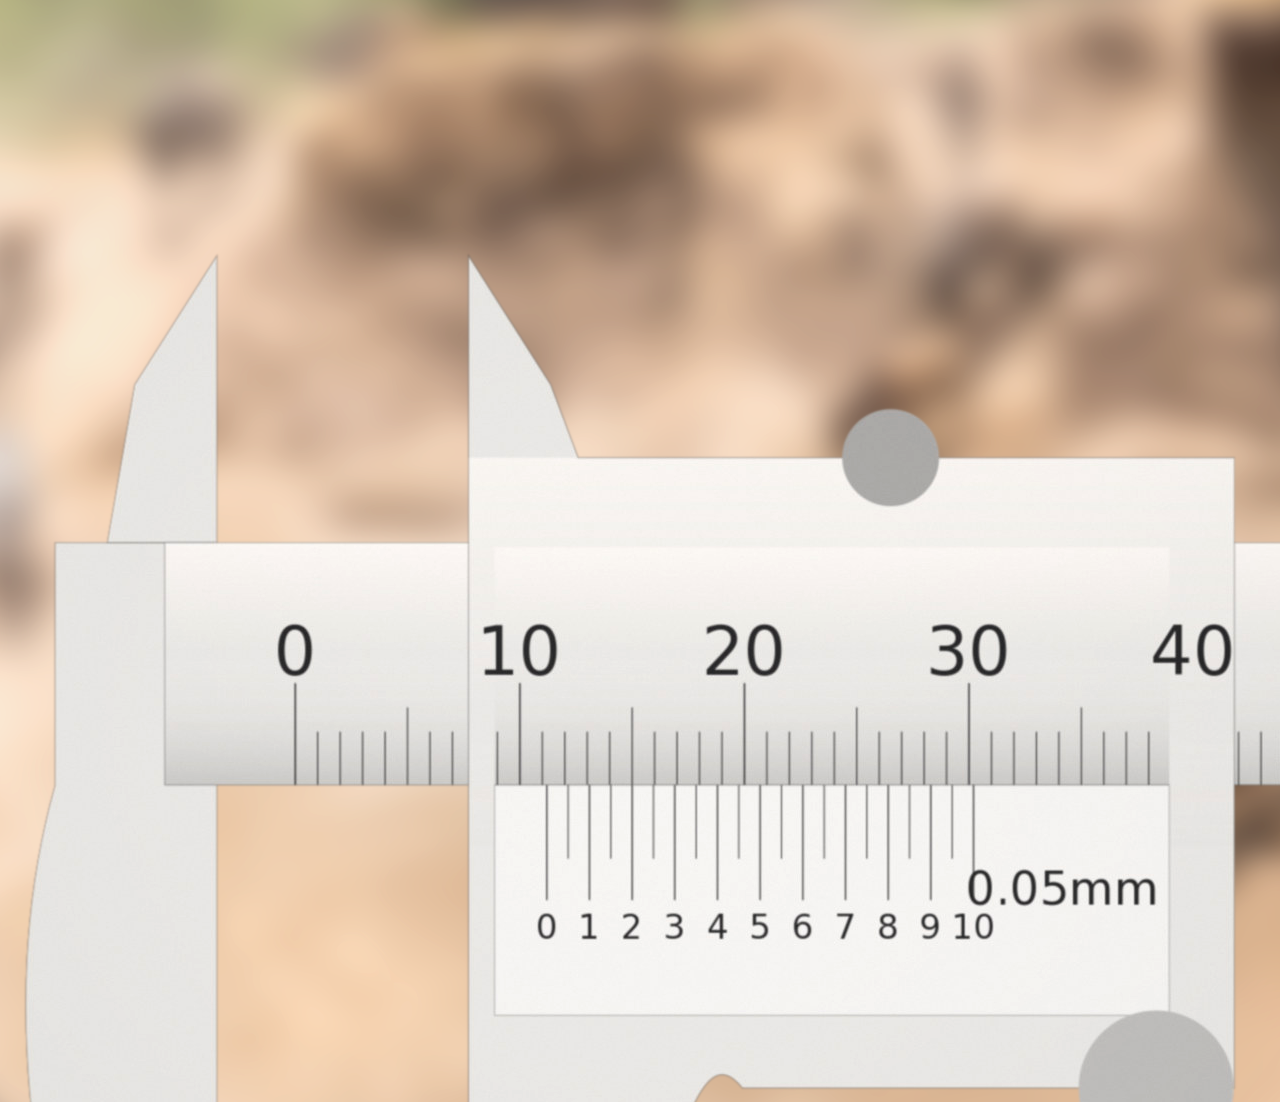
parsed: 11.2 mm
